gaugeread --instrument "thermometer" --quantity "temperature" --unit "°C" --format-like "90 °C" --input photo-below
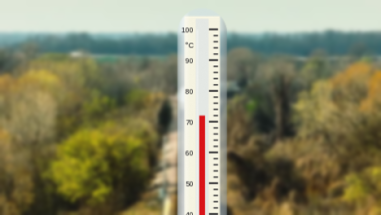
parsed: 72 °C
